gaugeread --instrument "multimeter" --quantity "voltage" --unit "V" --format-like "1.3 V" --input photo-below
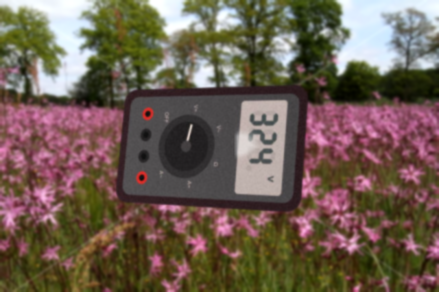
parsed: 324 V
